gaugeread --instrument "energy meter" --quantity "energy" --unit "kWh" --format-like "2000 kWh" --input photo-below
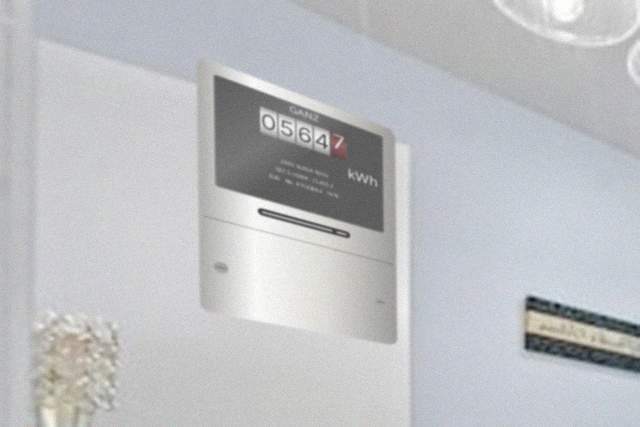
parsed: 564.7 kWh
